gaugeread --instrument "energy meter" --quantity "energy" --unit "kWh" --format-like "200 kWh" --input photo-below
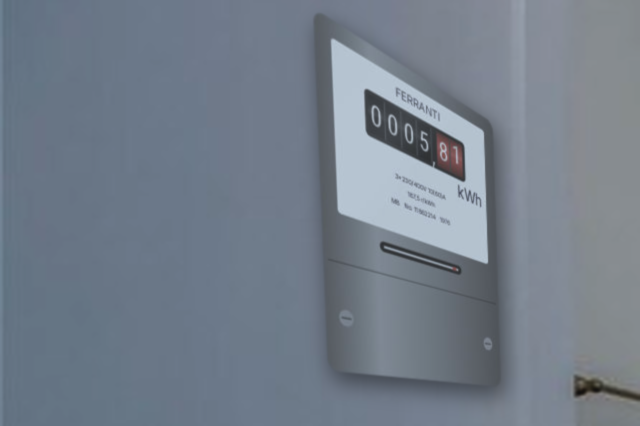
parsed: 5.81 kWh
